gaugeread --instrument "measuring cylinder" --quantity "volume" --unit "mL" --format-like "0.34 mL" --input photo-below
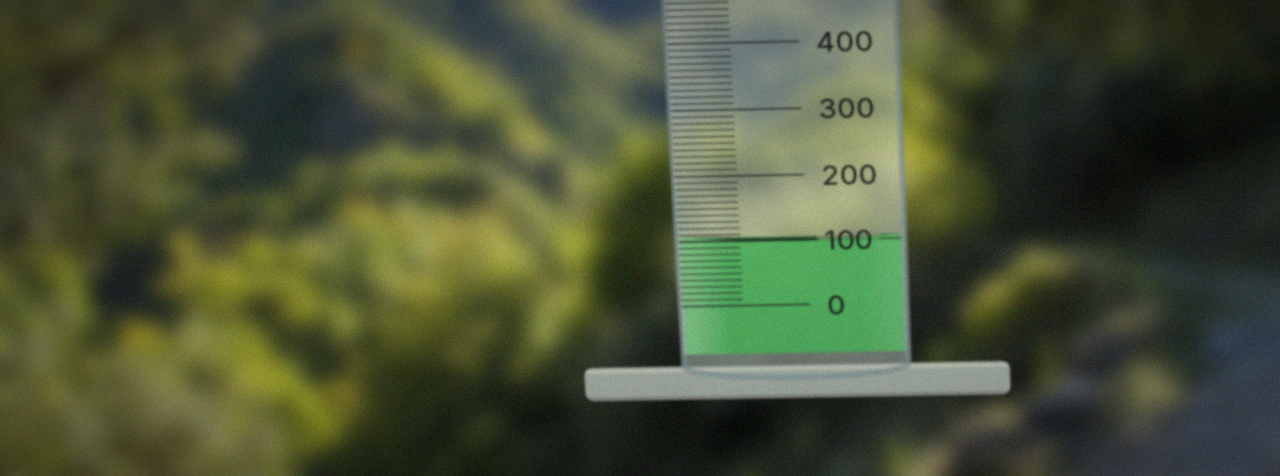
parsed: 100 mL
